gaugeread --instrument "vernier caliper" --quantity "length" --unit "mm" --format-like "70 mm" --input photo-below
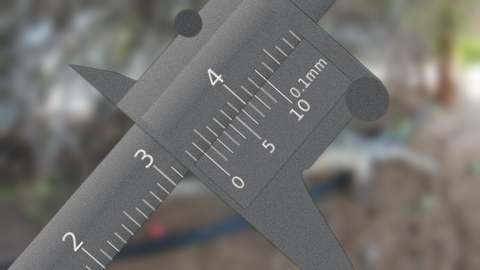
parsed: 34.0 mm
